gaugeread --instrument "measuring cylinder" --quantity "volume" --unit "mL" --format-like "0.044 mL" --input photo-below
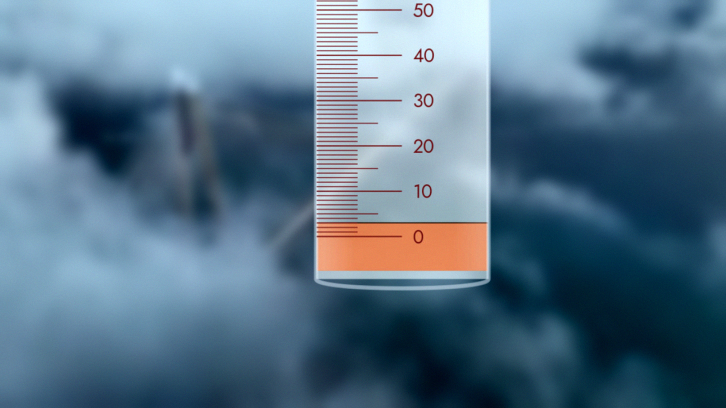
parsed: 3 mL
